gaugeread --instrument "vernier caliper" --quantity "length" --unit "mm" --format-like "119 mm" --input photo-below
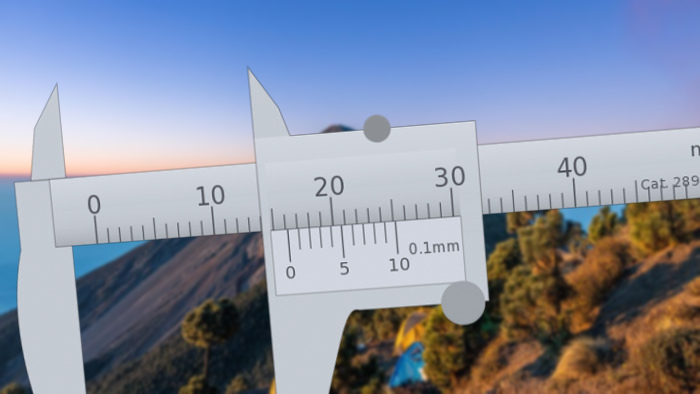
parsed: 16.2 mm
